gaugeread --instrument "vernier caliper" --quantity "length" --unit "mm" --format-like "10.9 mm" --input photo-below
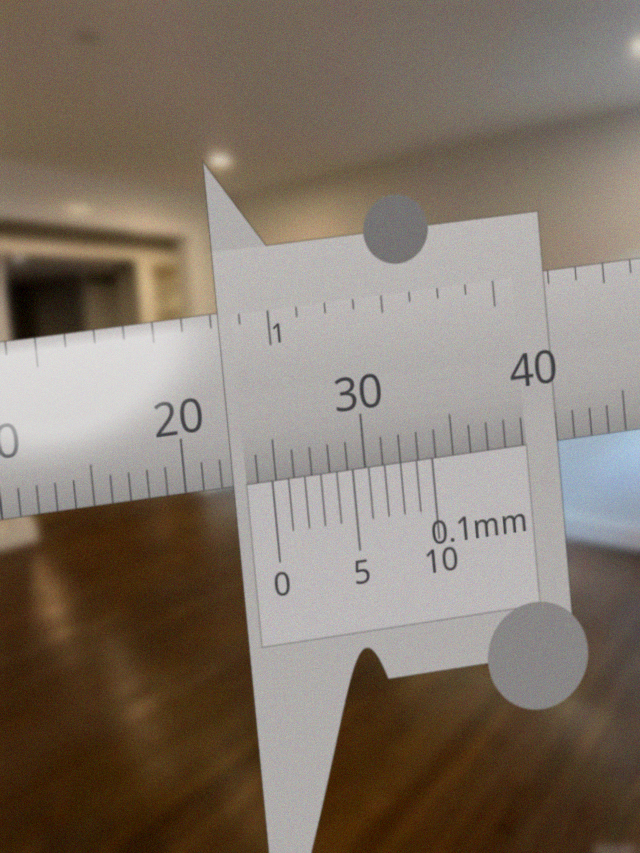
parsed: 24.8 mm
